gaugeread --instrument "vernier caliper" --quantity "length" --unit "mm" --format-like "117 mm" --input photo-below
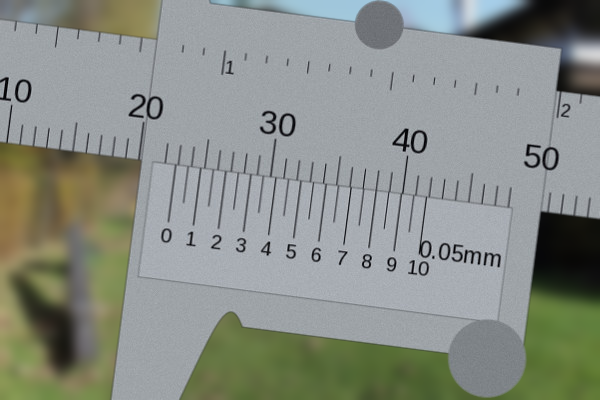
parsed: 22.8 mm
